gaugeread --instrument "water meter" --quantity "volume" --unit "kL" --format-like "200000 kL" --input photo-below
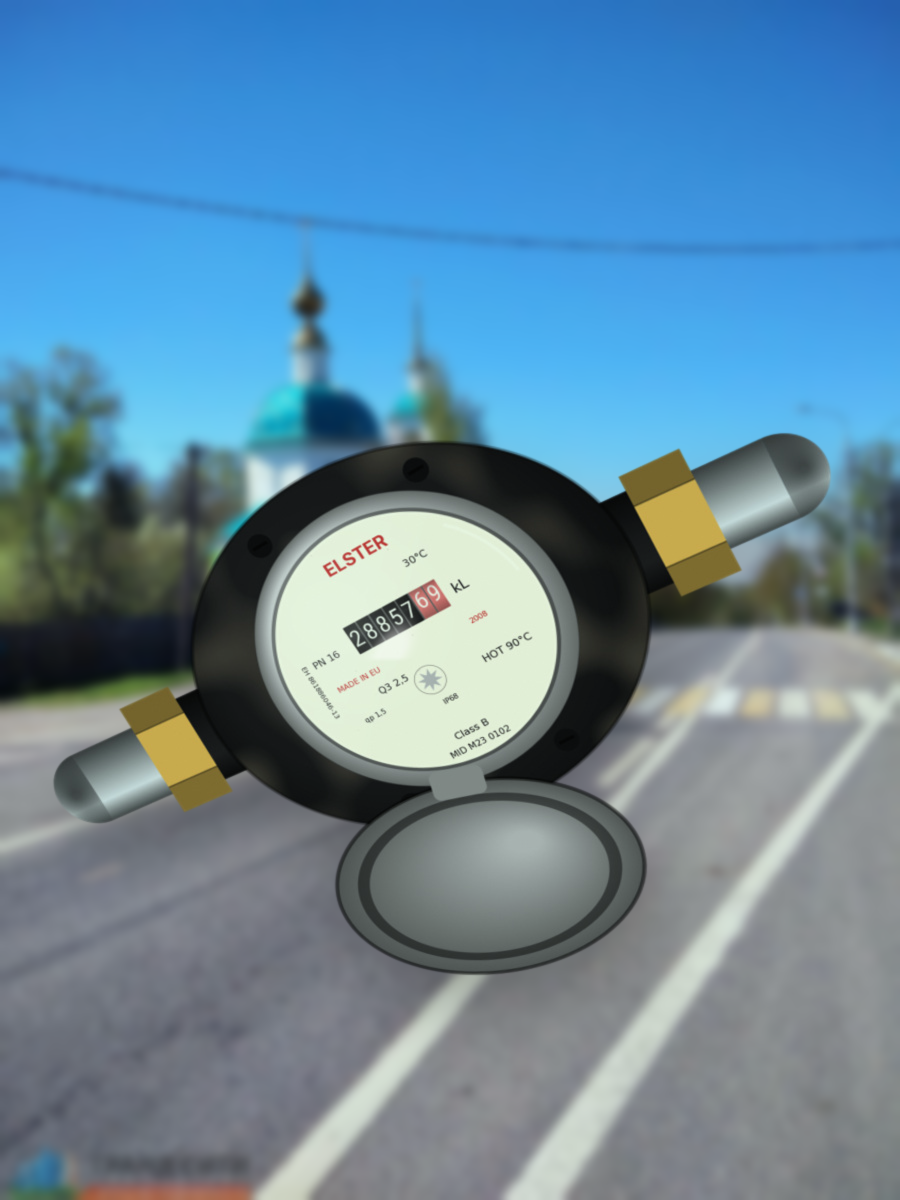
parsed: 28857.69 kL
